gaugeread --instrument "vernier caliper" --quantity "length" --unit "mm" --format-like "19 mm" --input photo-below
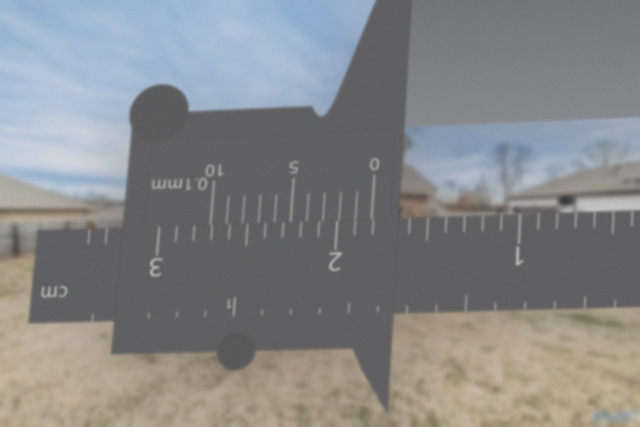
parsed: 18.1 mm
